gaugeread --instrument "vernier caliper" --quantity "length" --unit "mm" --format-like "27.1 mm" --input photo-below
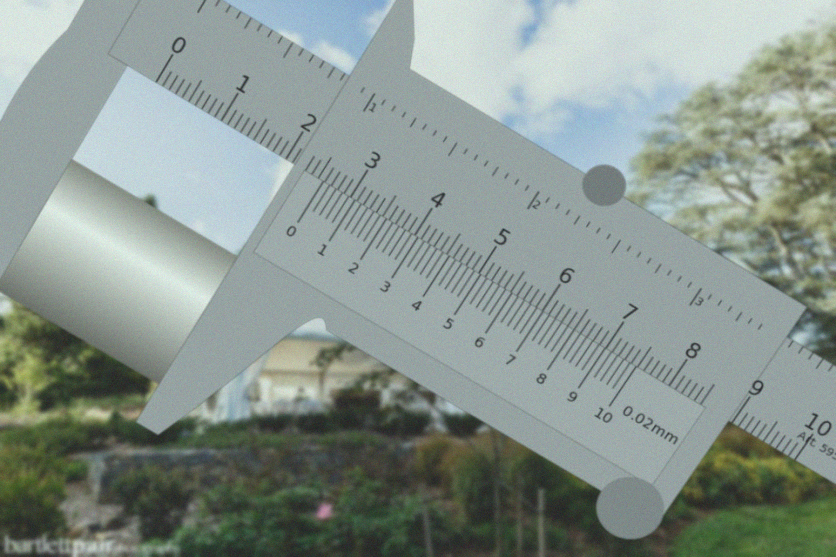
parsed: 25.8 mm
